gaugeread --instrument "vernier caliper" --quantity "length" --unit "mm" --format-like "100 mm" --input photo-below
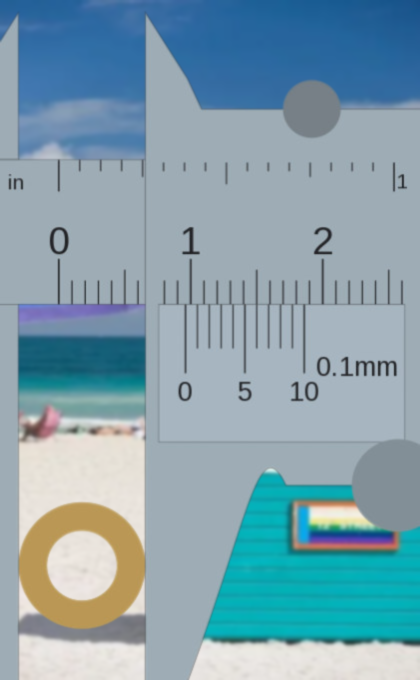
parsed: 9.6 mm
